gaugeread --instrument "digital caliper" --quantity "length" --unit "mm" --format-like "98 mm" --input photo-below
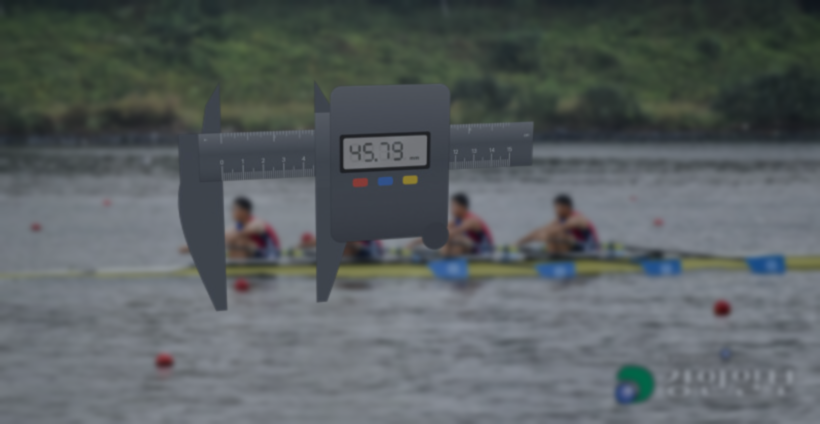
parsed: 45.79 mm
